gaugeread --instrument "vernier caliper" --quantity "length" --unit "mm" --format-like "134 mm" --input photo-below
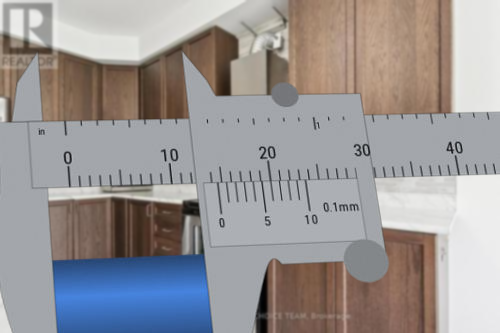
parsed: 14.6 mm
